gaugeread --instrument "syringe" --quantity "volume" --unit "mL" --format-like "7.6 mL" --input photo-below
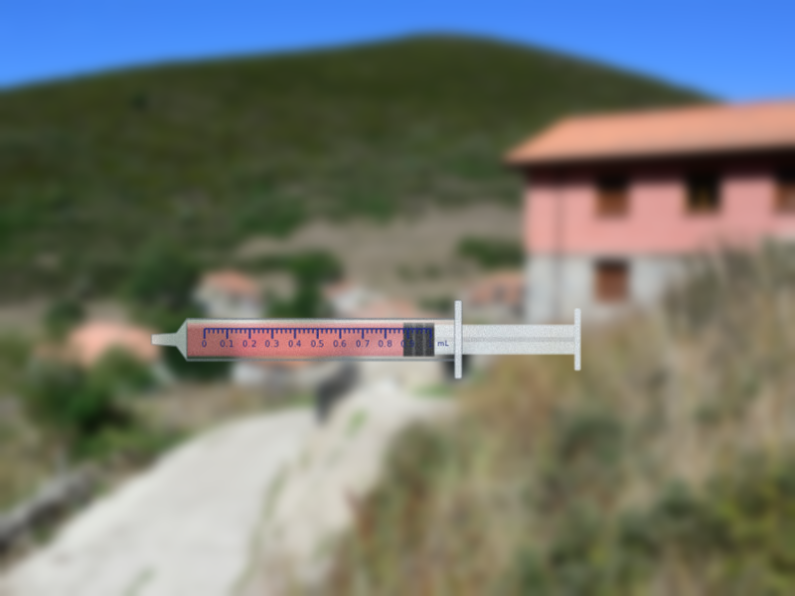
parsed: 0.88 mL
